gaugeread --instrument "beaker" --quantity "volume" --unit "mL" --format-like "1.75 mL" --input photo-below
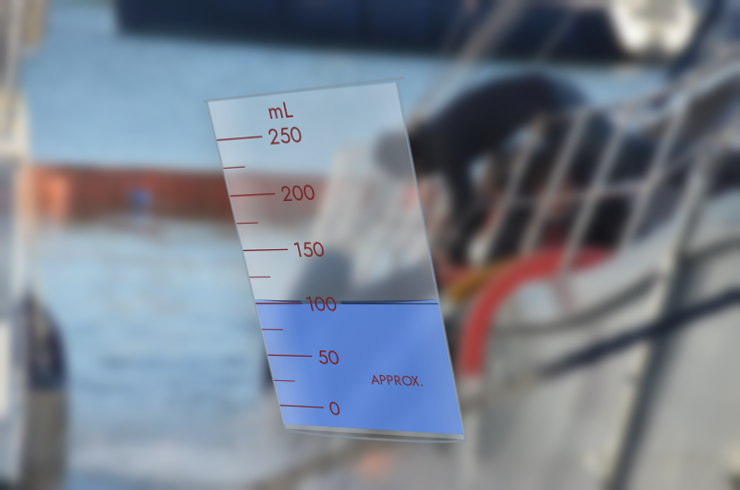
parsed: 100 mL
